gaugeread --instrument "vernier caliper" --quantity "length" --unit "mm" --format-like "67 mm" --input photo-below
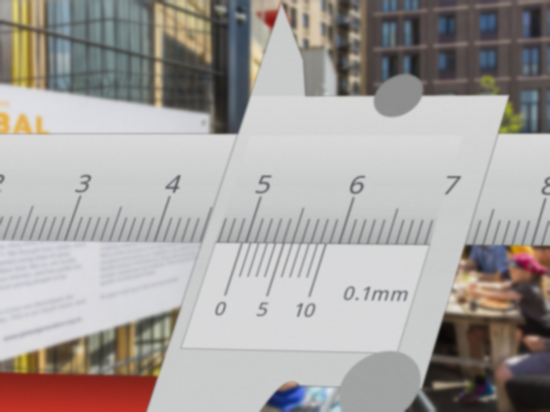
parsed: 49.6 mm
